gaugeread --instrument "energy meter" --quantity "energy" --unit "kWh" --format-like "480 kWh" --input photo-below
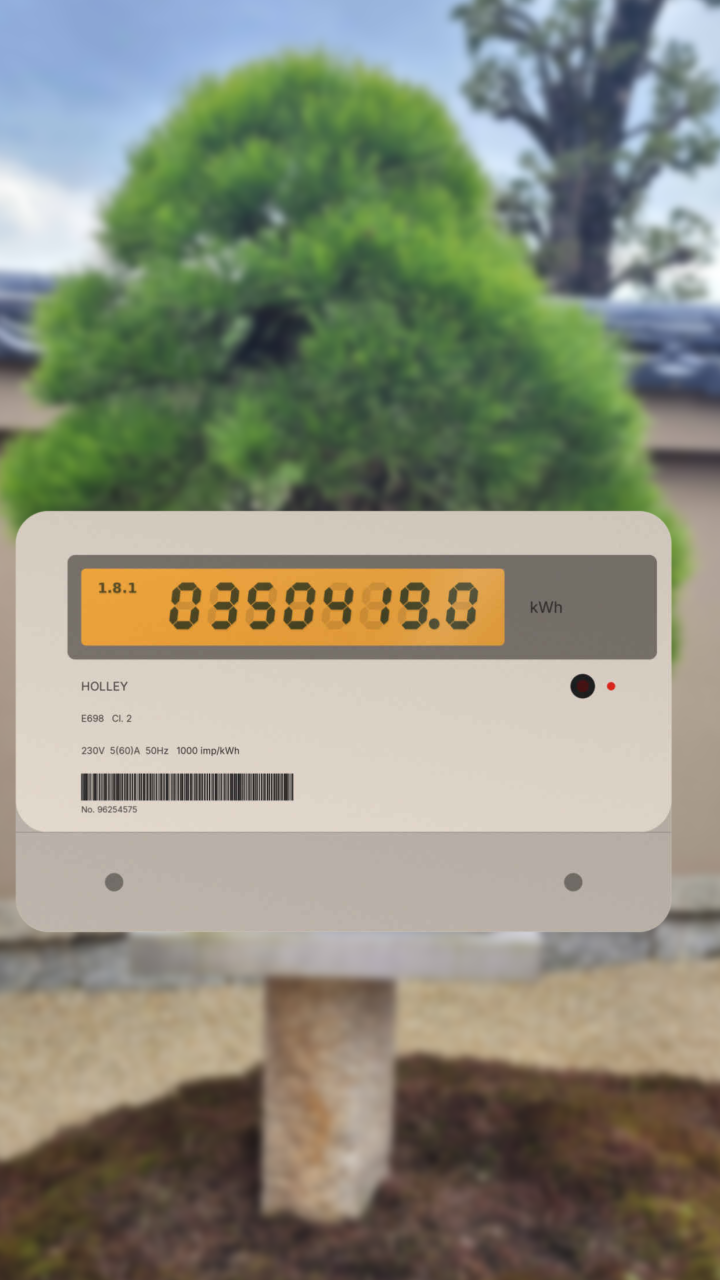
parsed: 350419.0 kWh
